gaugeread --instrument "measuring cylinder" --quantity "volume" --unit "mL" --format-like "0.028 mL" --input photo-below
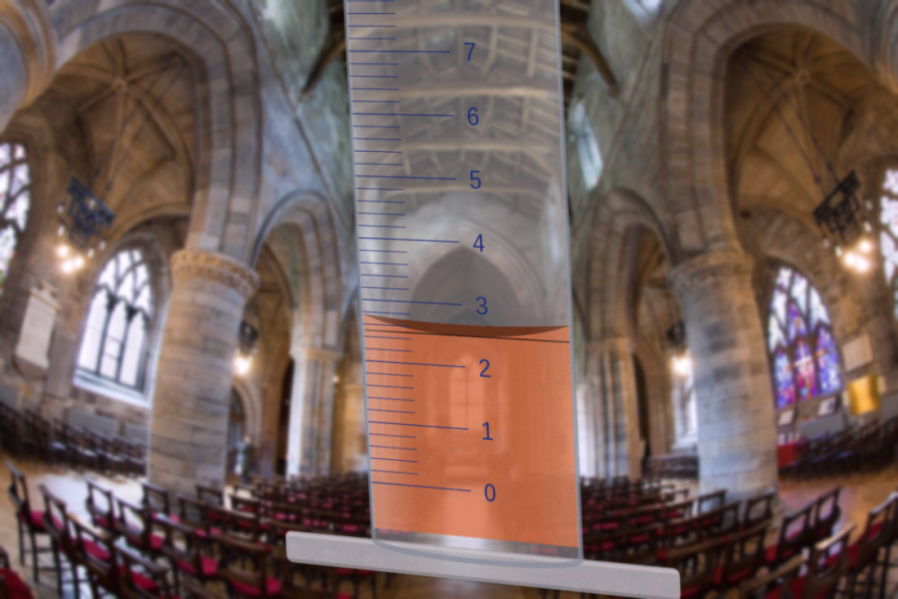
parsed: 2.5 mL
